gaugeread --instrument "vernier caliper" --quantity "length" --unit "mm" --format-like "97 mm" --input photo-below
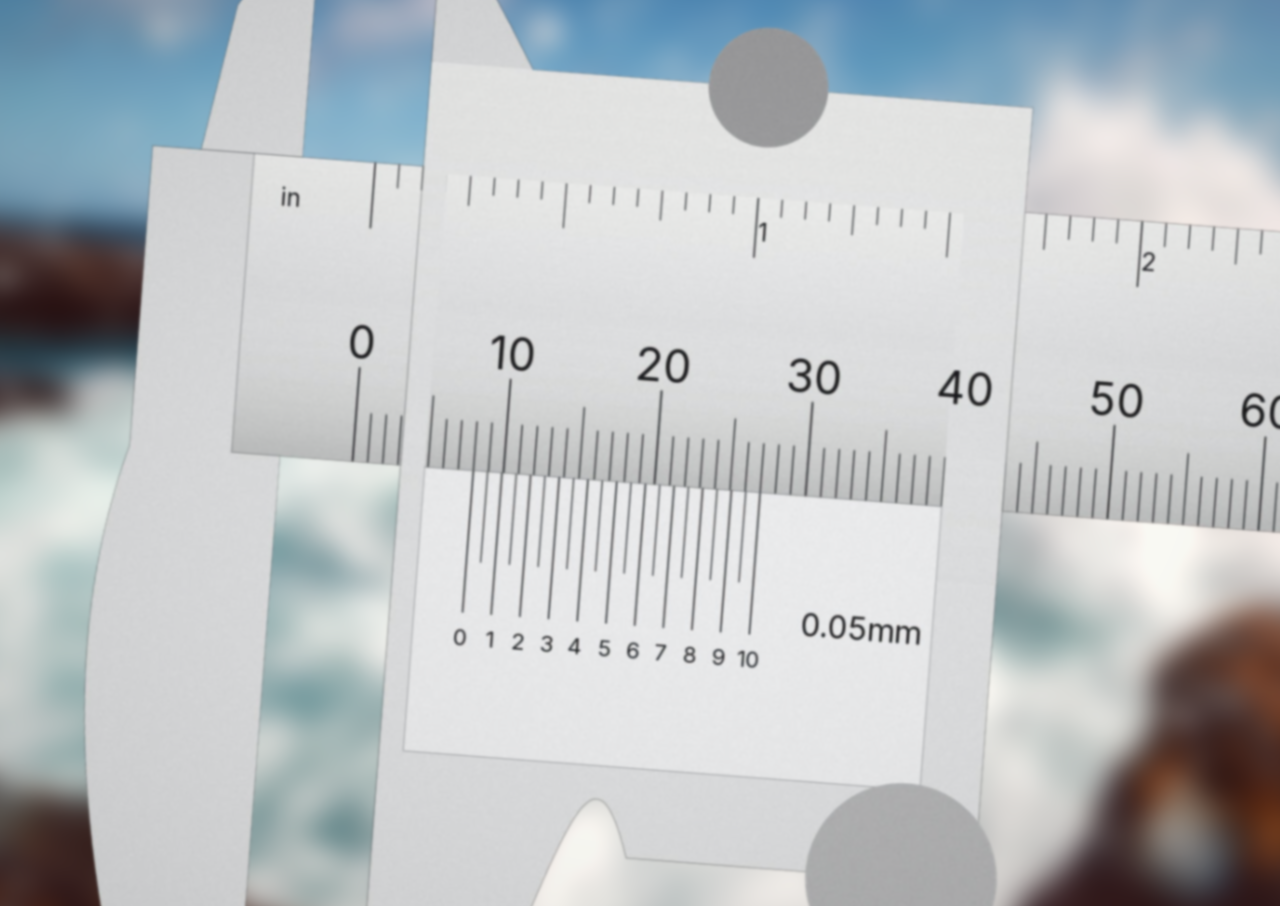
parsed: 8.0 mm
